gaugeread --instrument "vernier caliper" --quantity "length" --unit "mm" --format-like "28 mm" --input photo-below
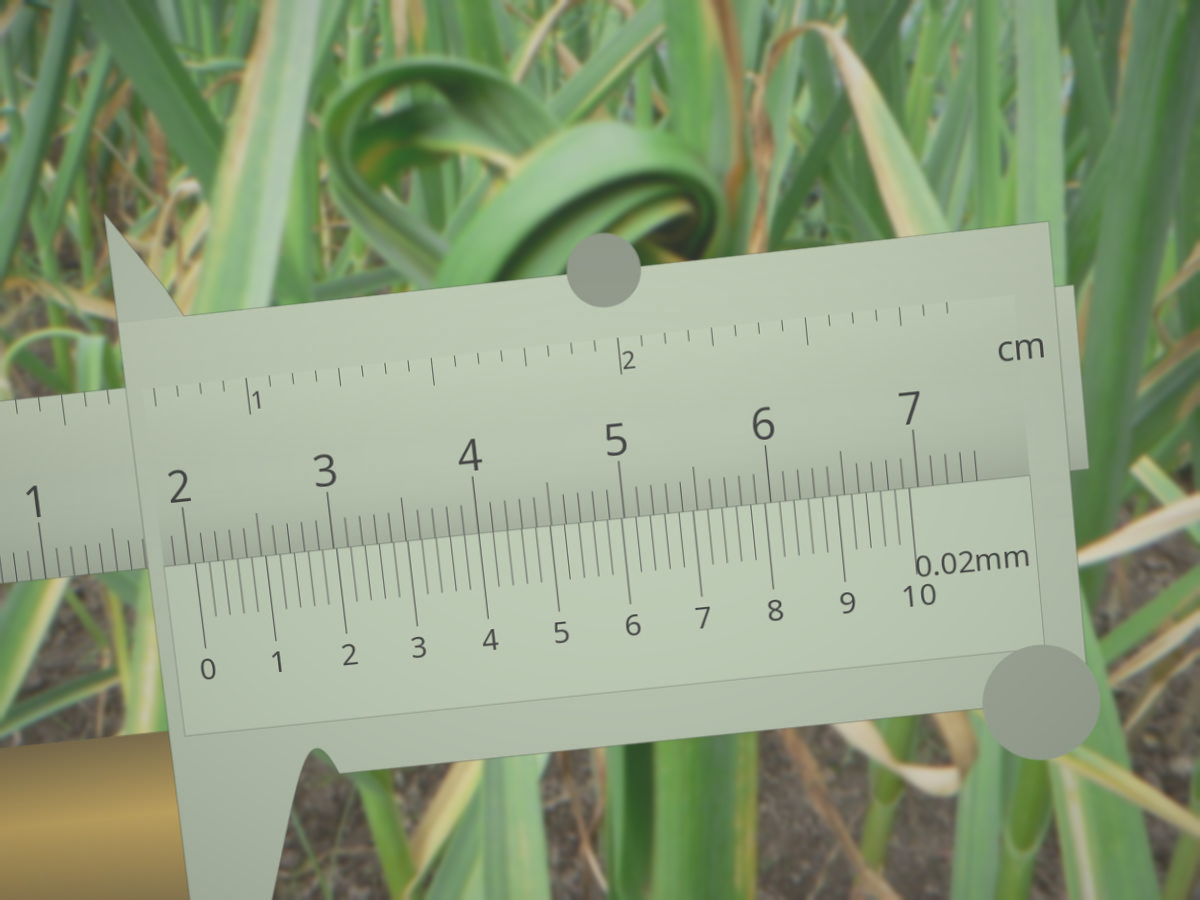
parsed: 20.4 mm
